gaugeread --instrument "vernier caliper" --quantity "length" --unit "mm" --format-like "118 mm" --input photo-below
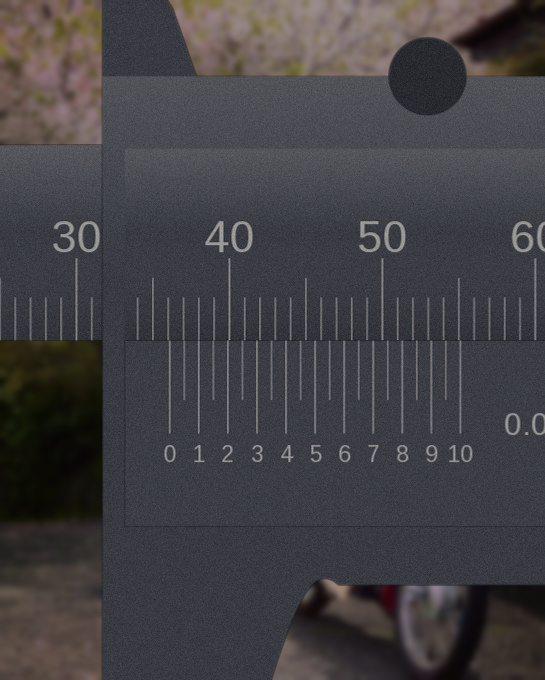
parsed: 36.1 mm
